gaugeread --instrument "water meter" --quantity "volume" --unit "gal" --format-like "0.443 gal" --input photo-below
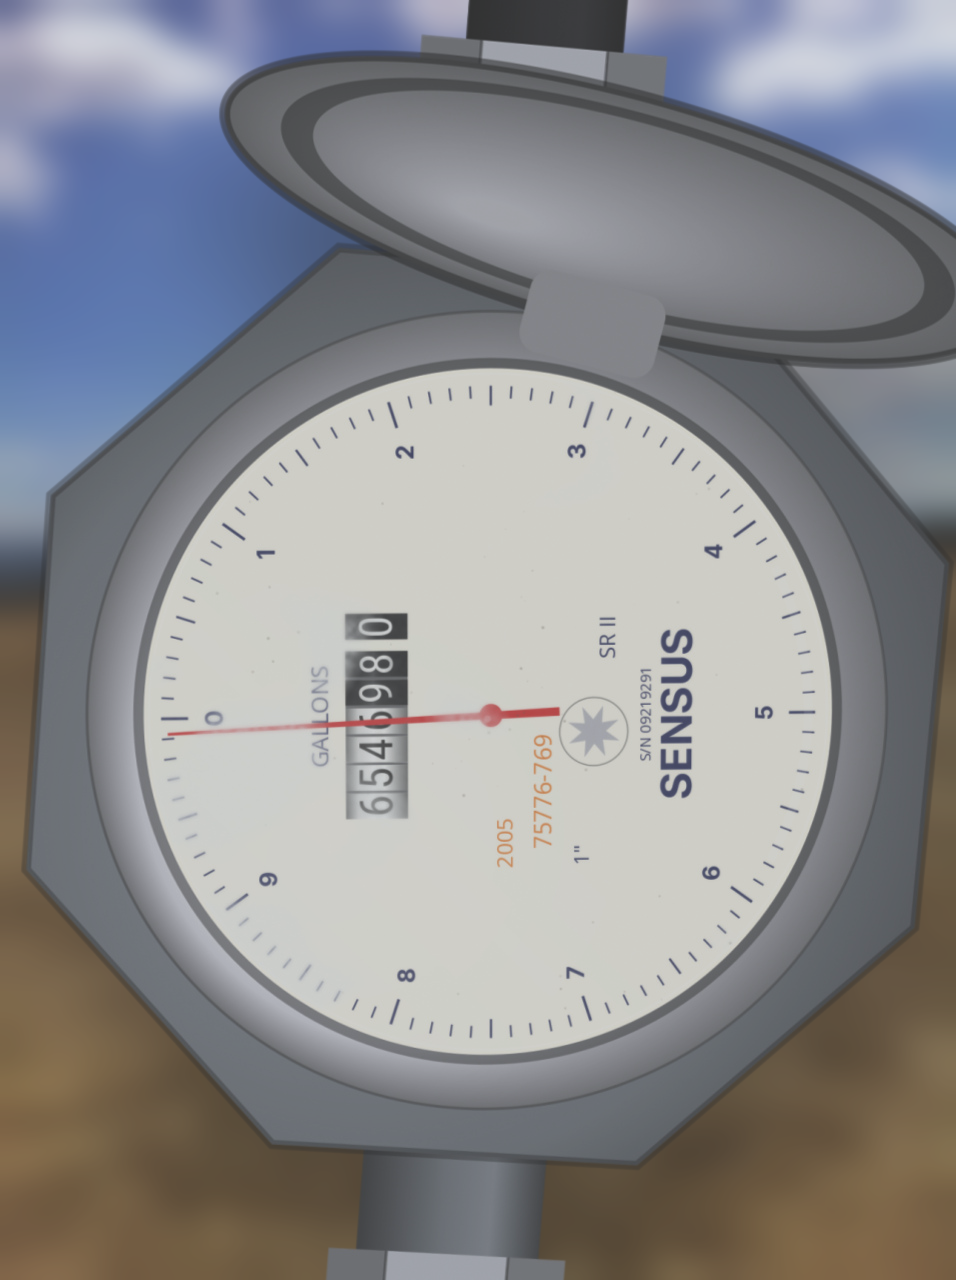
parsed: 6546979.9 gal
